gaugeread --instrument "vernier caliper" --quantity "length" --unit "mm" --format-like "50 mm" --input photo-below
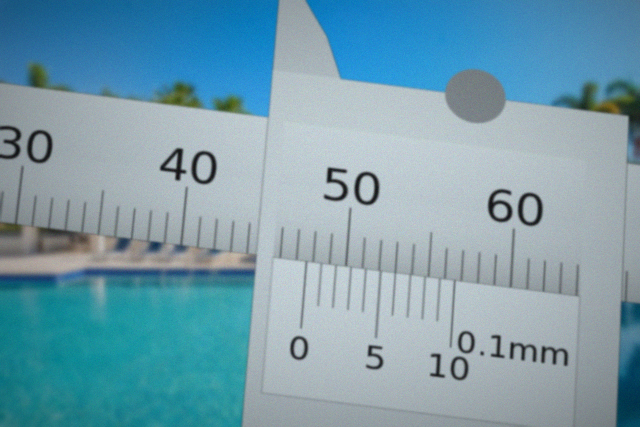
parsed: 47.6 mm
